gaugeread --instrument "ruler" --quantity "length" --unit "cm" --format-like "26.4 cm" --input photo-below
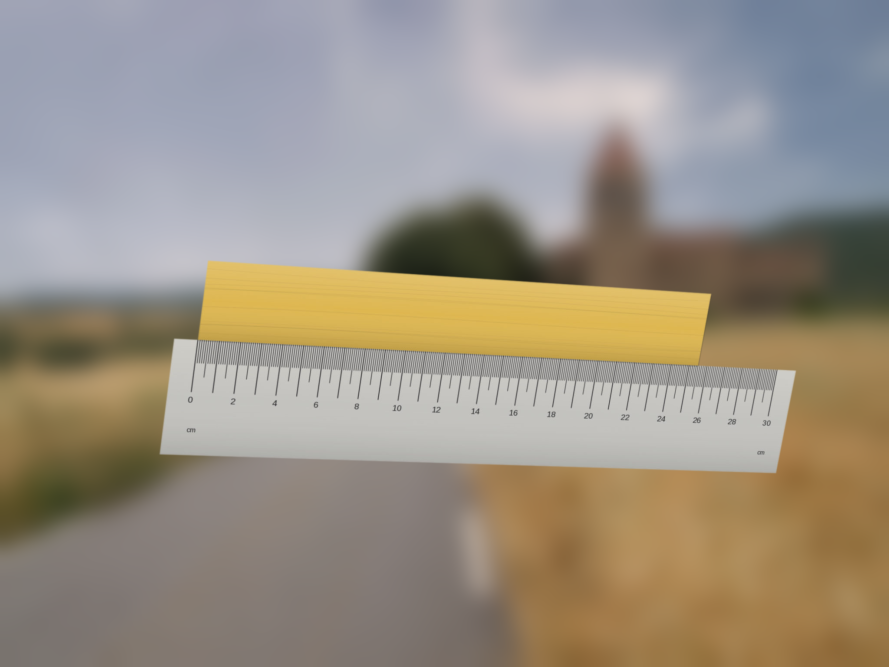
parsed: 25.5 cm
